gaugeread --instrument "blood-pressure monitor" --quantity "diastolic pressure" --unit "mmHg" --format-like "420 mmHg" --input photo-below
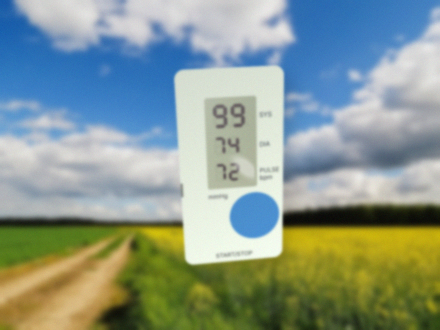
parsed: 74 mmHg
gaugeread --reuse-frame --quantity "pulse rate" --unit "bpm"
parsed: 72 bpm
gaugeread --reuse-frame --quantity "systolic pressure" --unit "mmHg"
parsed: 99 mmHg
